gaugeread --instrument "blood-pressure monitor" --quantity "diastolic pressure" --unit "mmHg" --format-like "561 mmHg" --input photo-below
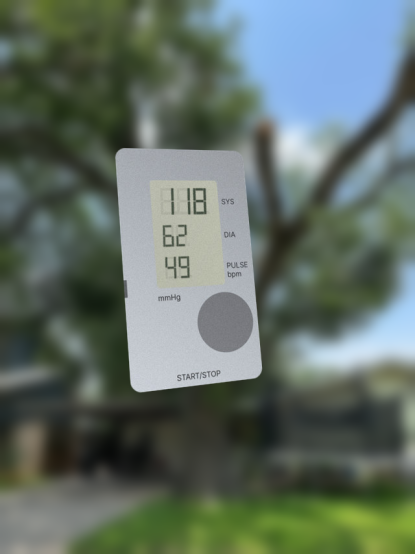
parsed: 62 mmHg
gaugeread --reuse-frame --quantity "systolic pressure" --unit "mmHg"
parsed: 118 mmHg
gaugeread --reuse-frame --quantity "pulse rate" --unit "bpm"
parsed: 49 bpm
